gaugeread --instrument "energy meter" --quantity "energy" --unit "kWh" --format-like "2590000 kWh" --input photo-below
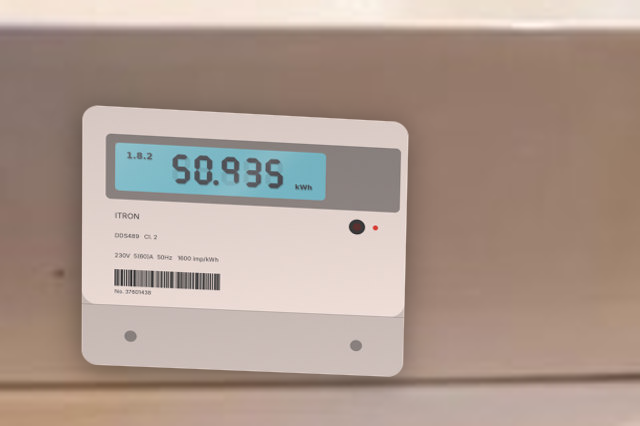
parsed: 50.935 kWh
